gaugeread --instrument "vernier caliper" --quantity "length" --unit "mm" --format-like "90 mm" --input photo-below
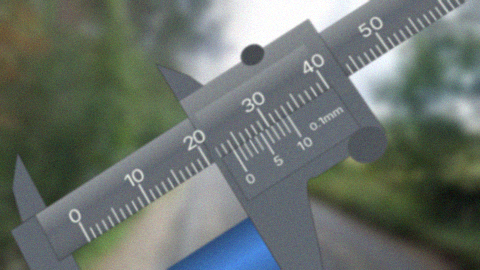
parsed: 24.0 mm
